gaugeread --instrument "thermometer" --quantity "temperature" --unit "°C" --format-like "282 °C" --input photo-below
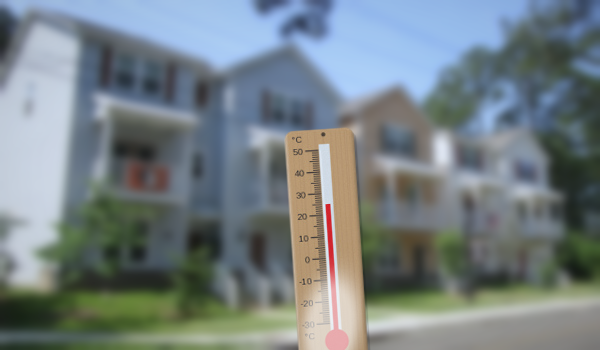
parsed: 25 °C
